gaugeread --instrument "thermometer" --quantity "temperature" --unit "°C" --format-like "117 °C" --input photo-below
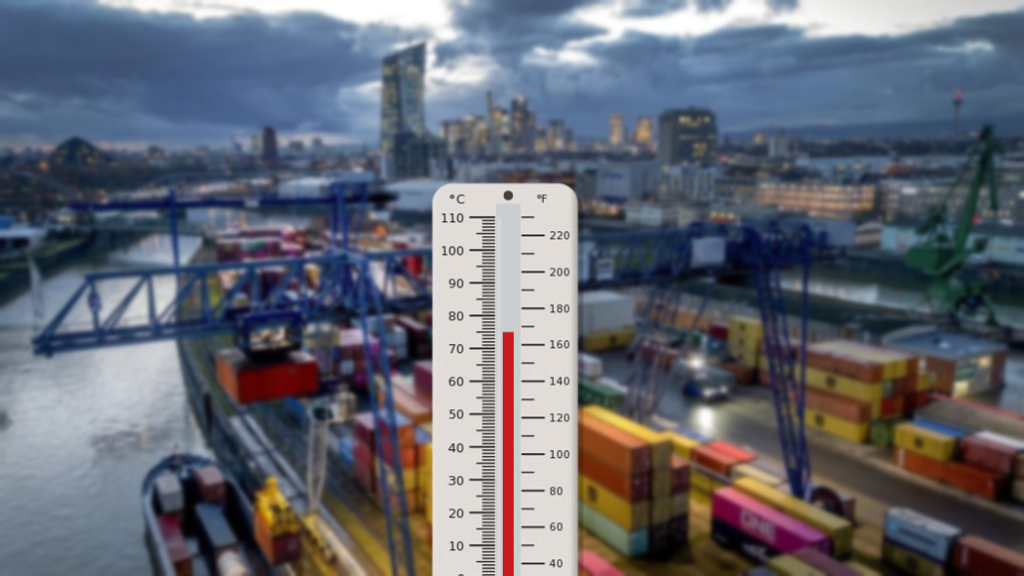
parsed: 75 °C
